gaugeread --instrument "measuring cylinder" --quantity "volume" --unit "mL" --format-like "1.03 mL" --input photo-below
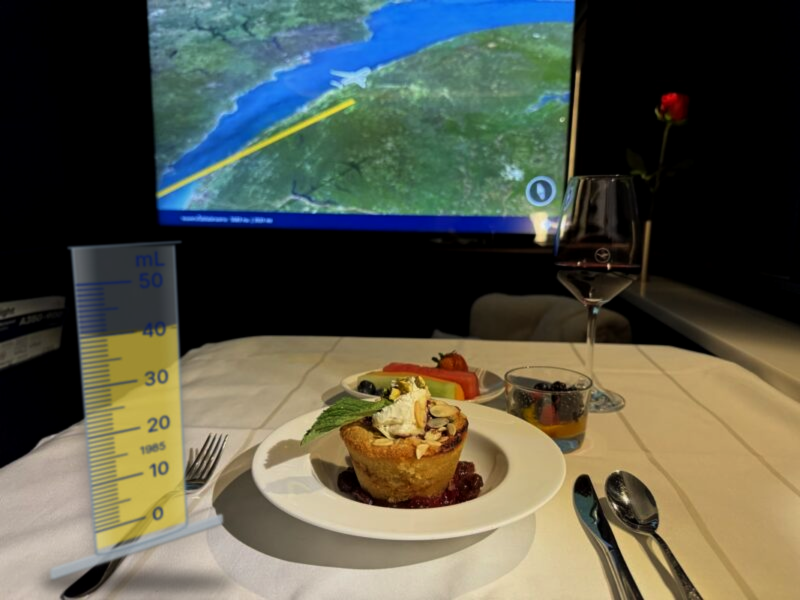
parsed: 40 mL
